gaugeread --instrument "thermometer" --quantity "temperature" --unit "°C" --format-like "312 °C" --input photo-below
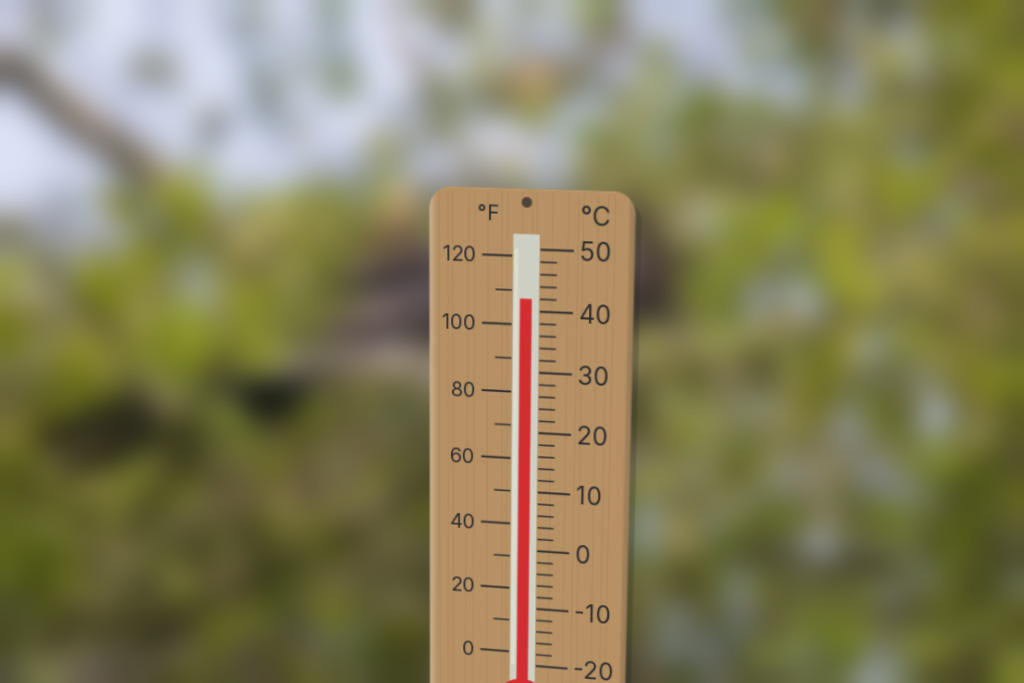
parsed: 42 °C
